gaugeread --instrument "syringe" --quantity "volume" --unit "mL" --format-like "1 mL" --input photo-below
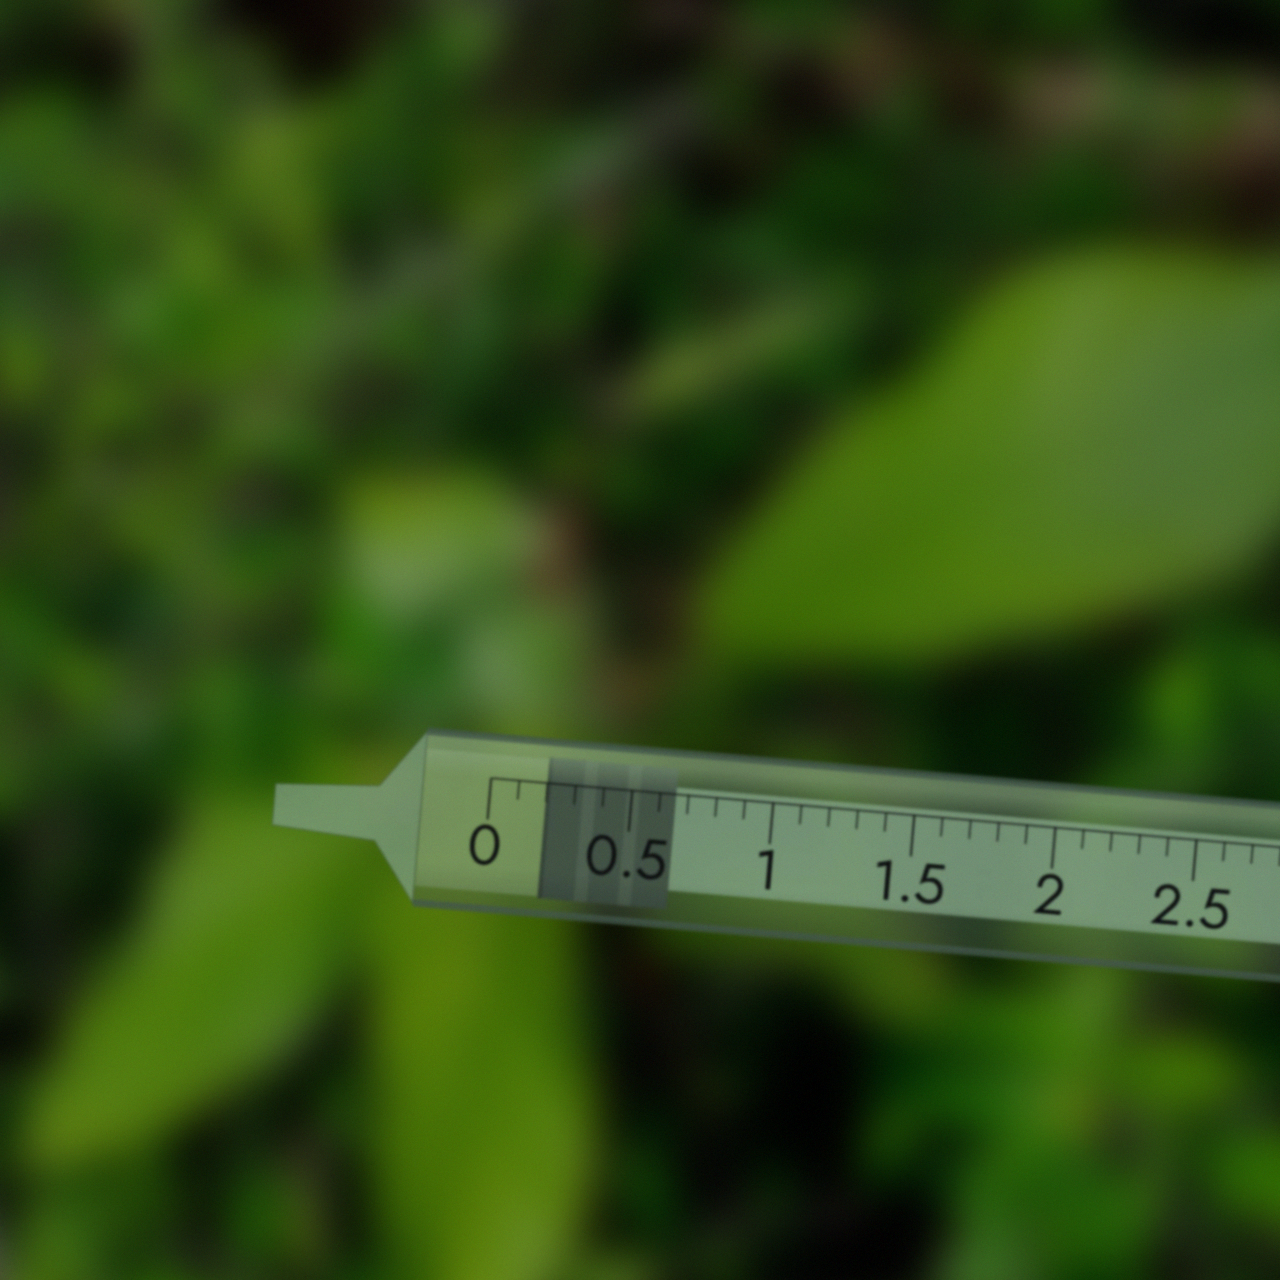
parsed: 0.2 mL
